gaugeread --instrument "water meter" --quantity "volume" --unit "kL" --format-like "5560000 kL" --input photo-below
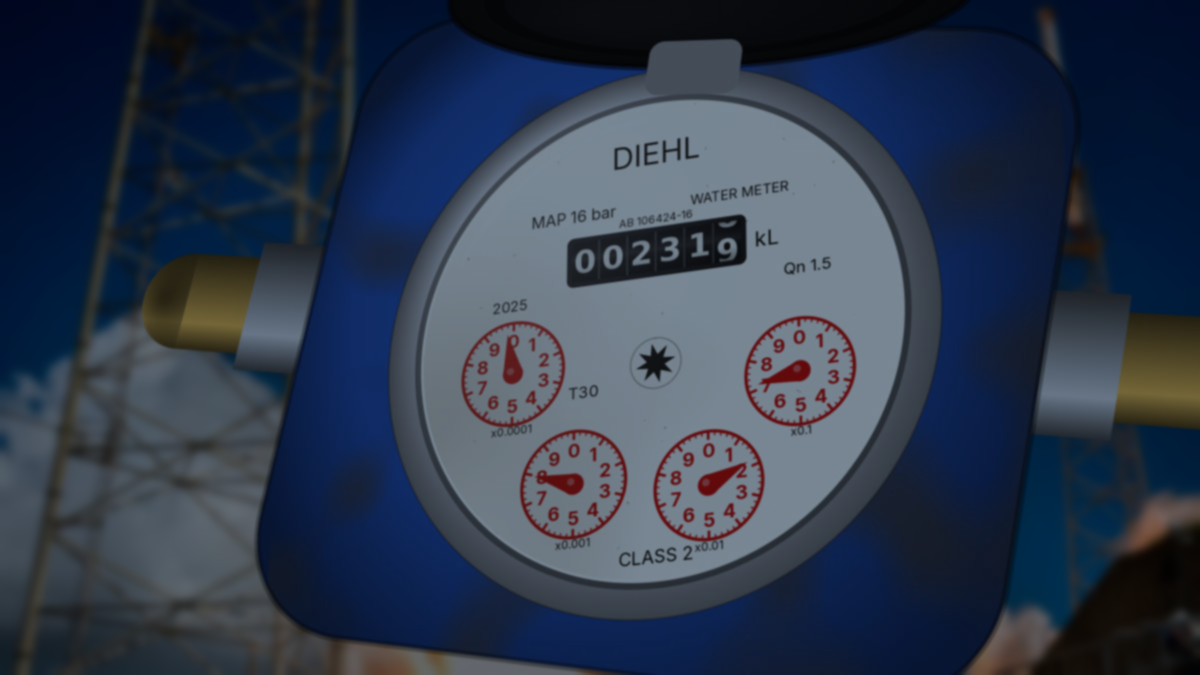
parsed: 2318.7179 kL
